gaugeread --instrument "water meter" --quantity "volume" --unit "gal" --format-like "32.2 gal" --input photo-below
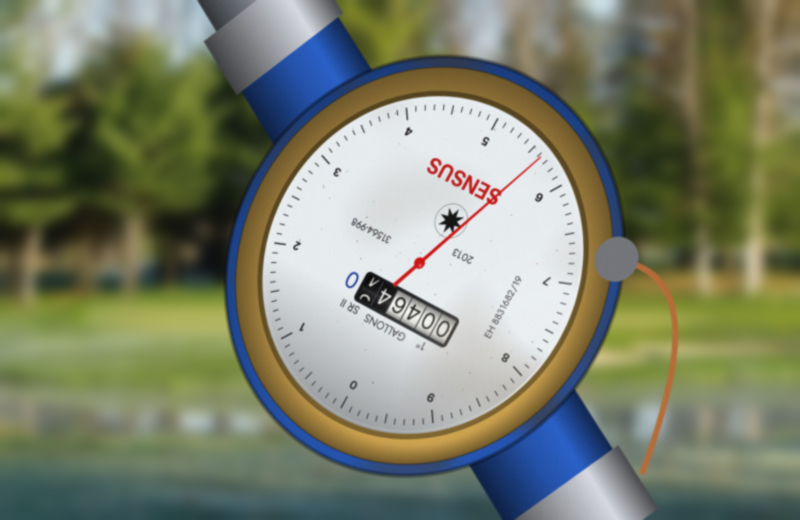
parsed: 46435.6 gal
